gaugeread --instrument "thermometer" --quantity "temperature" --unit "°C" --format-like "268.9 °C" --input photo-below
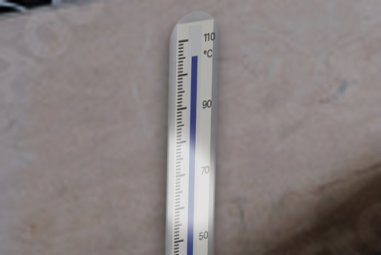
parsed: 105 °C
